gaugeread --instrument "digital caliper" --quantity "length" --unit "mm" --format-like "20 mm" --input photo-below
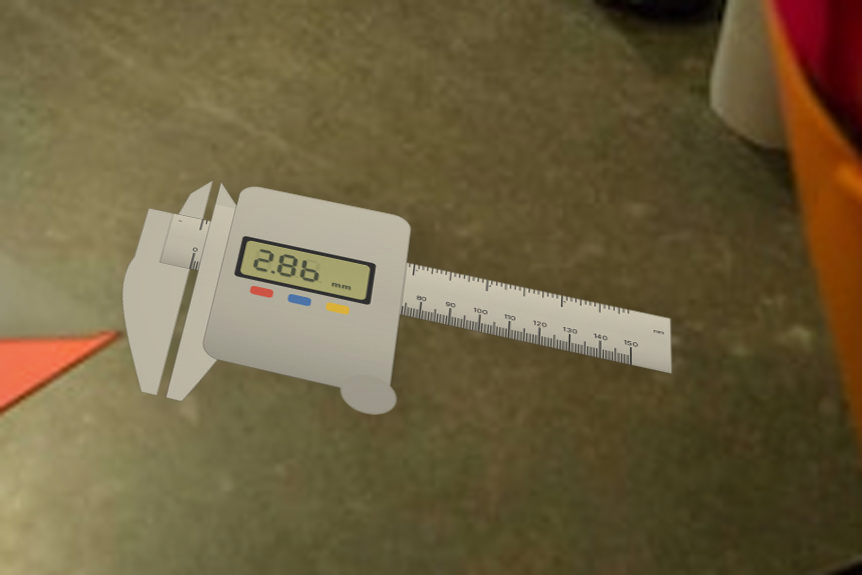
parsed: 2.86 mm
